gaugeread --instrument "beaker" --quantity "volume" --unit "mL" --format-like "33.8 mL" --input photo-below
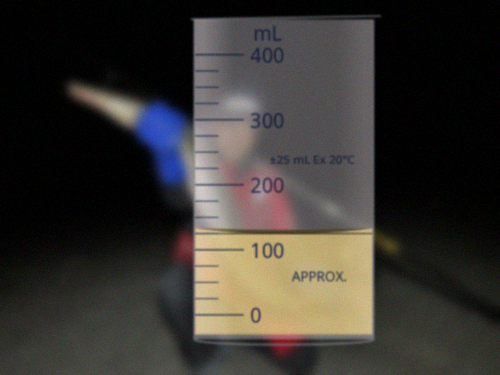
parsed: 125 mL
